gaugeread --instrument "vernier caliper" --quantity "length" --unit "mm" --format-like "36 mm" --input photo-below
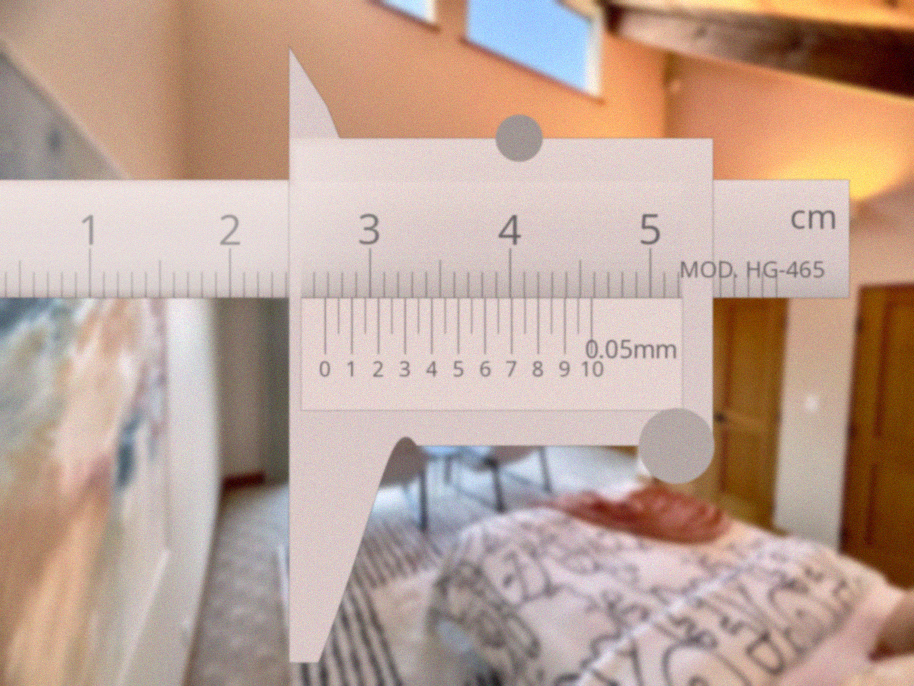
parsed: 26.8 mm
